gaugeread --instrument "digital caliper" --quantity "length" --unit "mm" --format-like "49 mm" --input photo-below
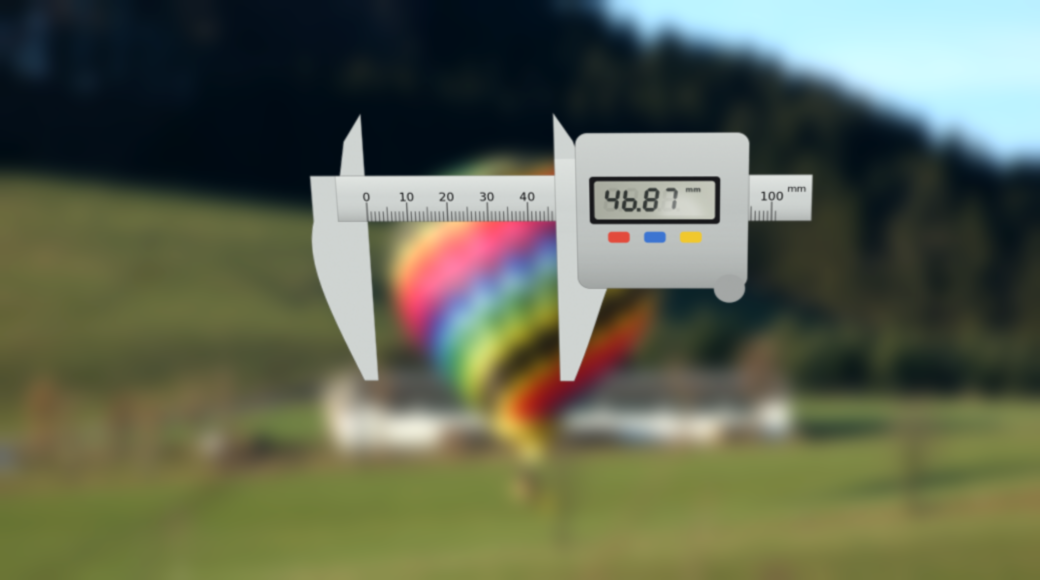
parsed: 46.87 mm
